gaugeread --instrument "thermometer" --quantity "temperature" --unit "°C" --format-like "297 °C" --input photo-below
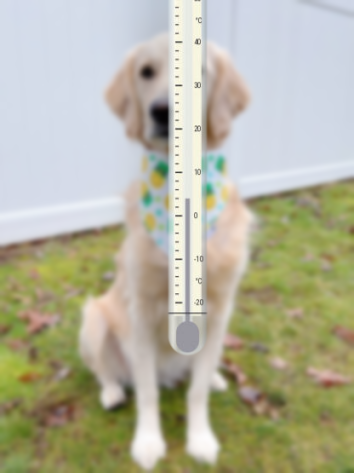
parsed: 4 °C
